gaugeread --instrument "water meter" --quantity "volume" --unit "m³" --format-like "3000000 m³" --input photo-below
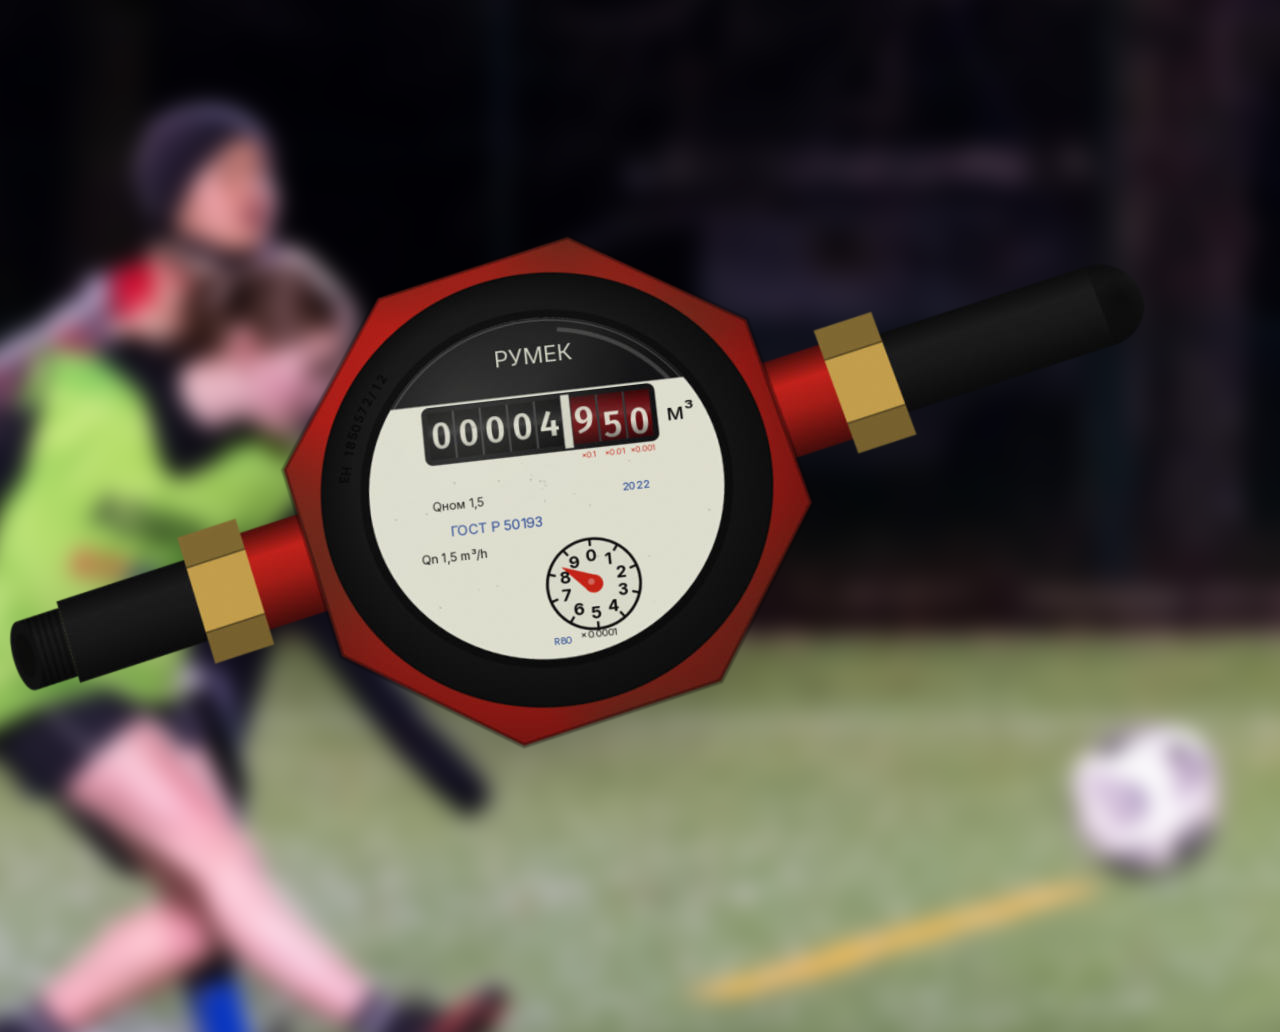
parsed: 4.9498 m³
